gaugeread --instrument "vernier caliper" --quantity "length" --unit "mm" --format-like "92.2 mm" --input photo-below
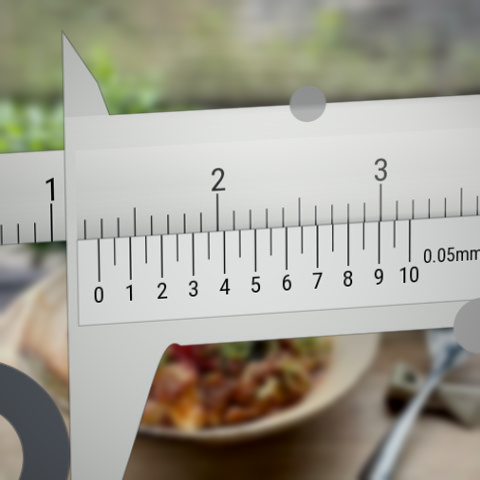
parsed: 12.8 mm
